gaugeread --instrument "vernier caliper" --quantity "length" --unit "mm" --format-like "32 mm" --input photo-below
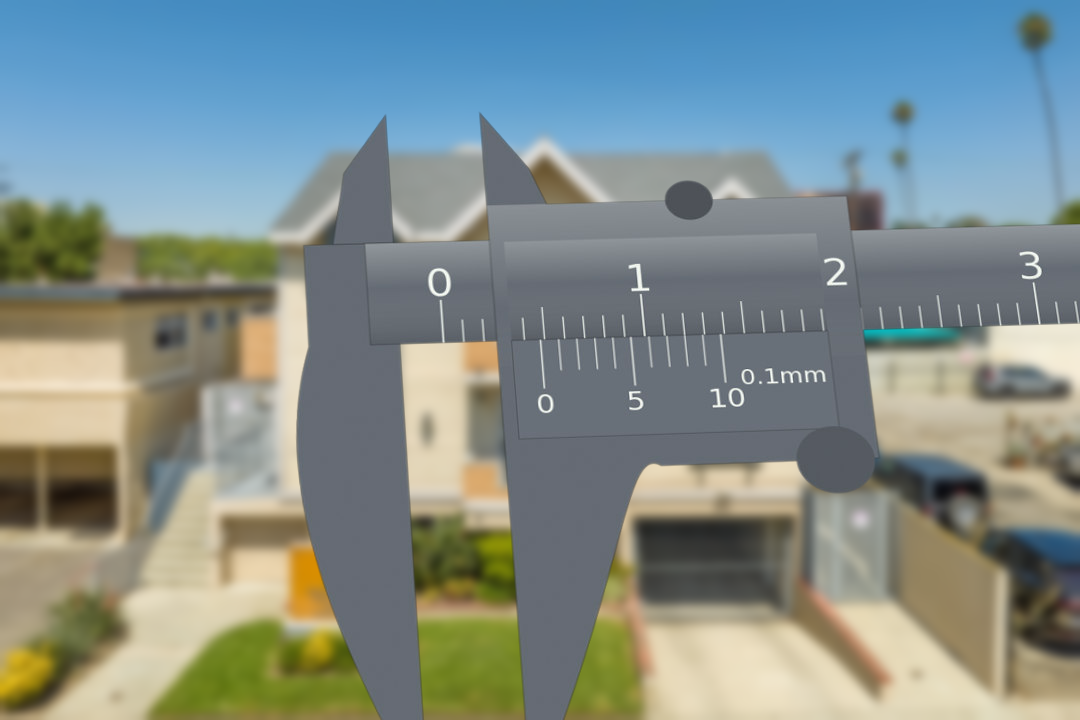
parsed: 4.8 mm
